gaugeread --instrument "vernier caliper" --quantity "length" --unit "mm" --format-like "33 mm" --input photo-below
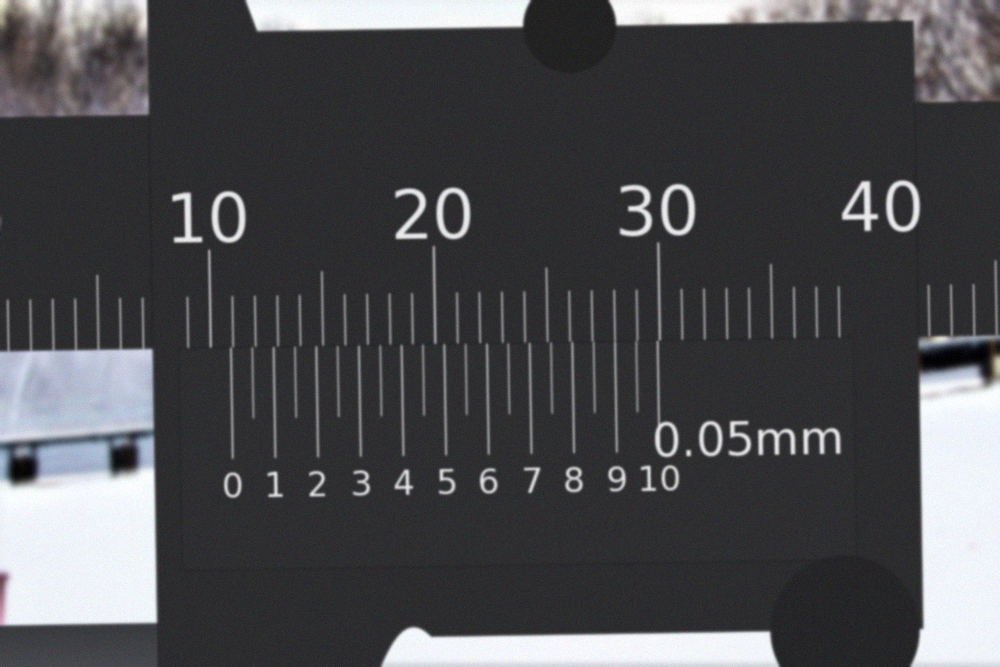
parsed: 10.9 mm
